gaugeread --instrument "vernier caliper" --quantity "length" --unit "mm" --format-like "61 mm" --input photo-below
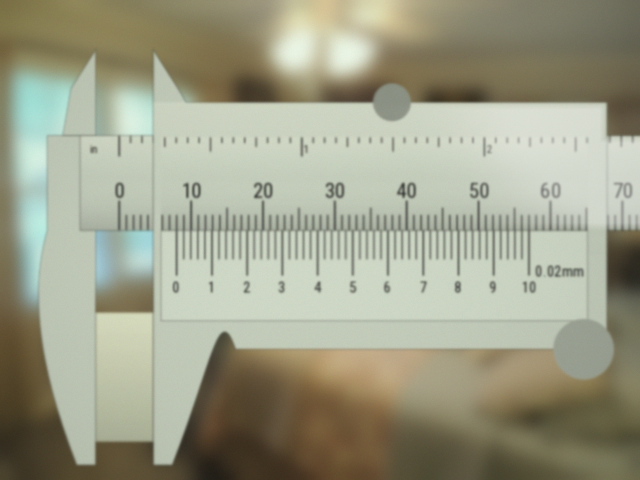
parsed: 8.0 mm
